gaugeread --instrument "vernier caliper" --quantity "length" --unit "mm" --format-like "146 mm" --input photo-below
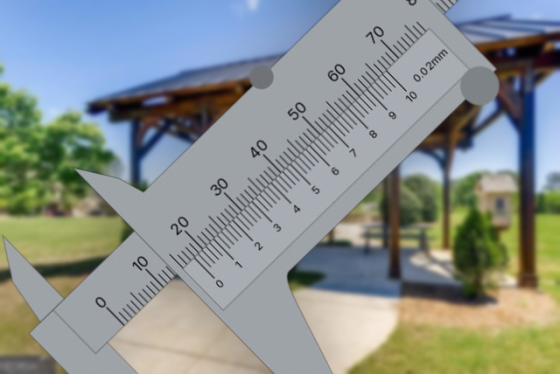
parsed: 17.8 mm
